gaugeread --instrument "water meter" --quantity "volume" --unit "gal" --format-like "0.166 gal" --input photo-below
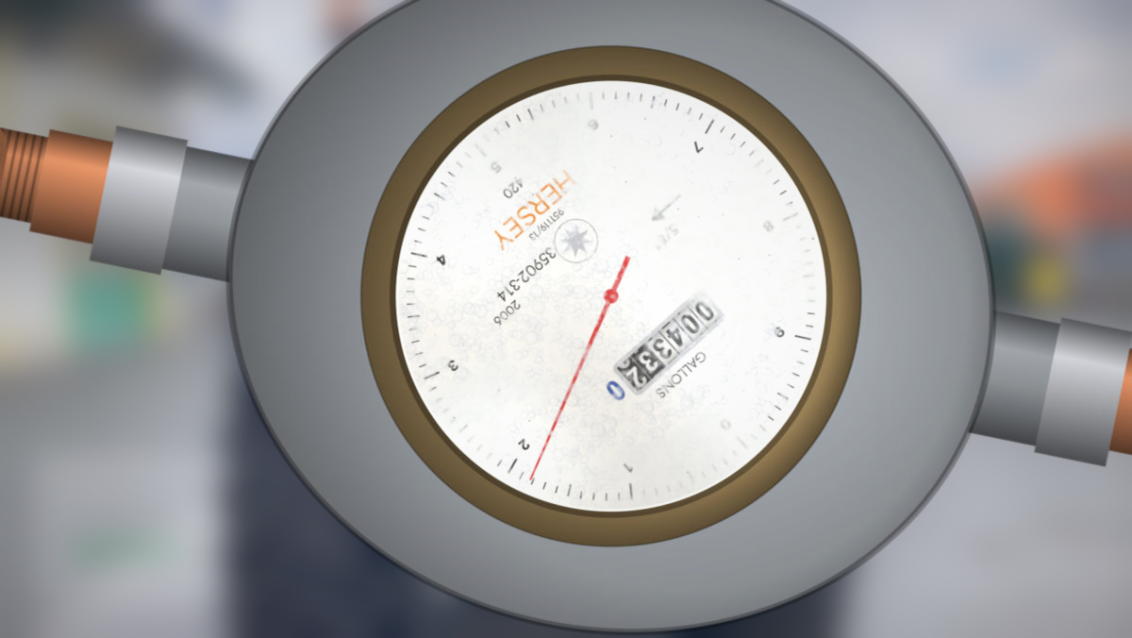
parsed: 43321.8 gal
